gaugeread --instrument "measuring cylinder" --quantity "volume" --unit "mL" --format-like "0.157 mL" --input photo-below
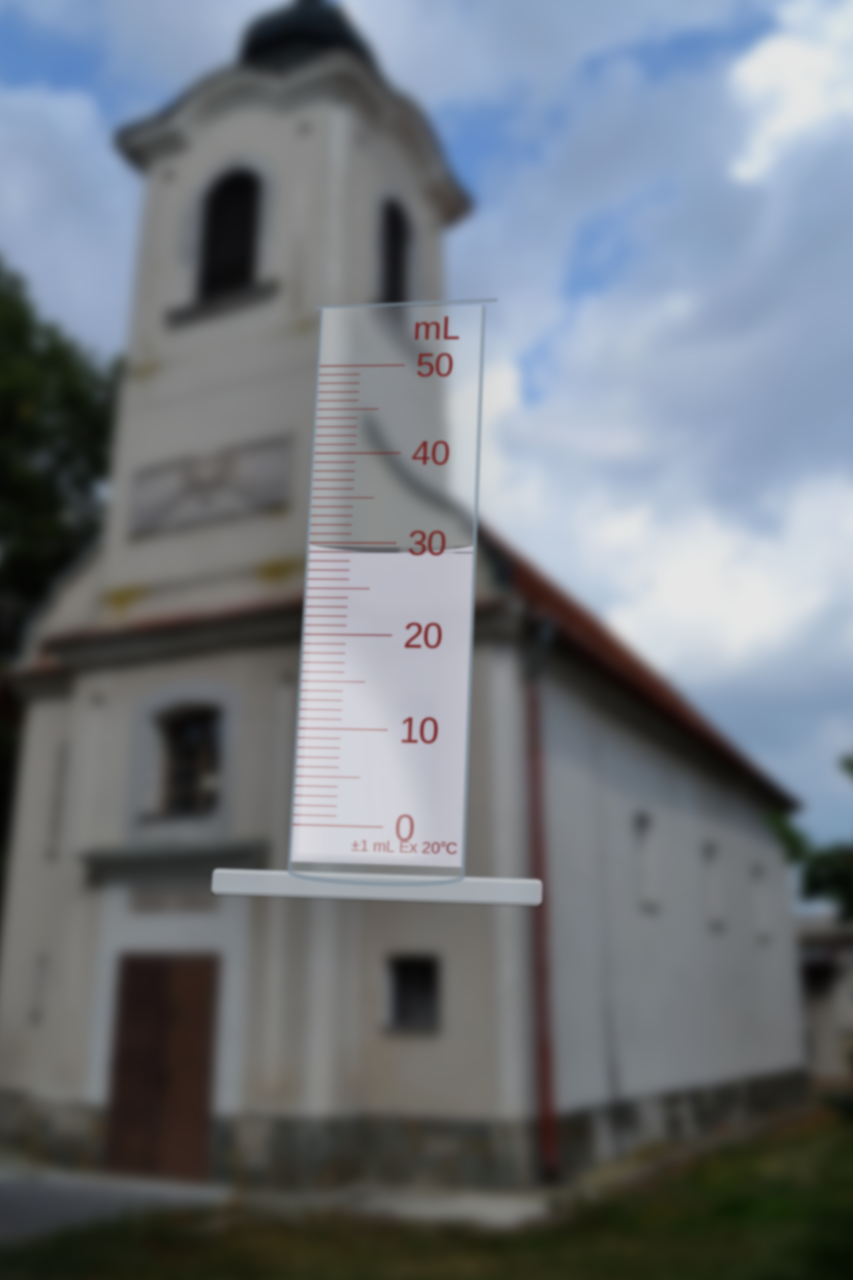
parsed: 29 mL
